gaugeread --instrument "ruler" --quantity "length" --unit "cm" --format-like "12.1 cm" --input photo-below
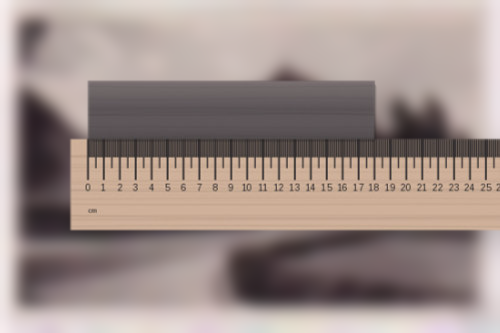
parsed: 18 cm
